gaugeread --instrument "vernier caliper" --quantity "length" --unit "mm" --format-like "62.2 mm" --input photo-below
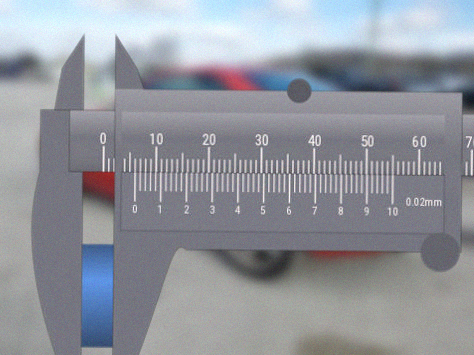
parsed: 6.0 mm
